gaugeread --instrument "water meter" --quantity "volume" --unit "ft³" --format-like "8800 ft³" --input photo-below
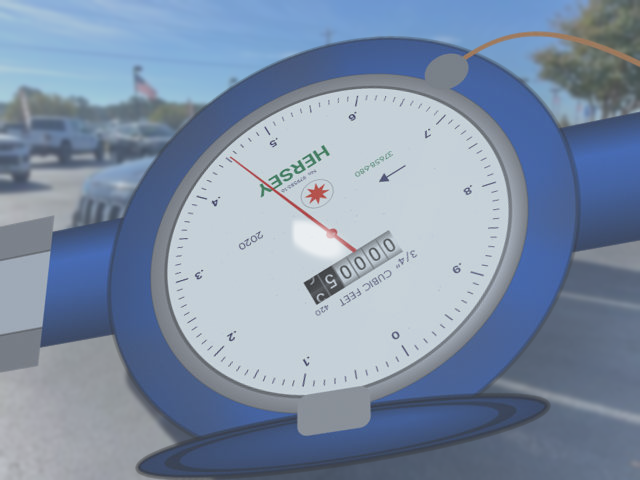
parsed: 55.45 ft³
